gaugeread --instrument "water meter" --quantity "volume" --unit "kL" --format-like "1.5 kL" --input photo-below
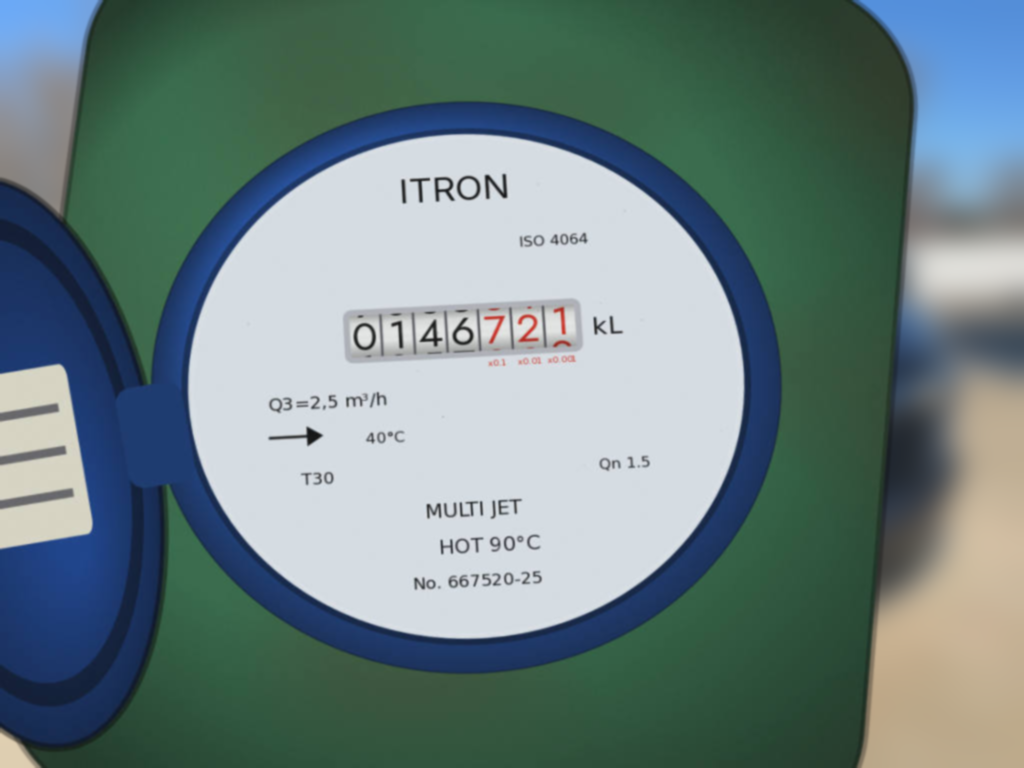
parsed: 146.721 kL
